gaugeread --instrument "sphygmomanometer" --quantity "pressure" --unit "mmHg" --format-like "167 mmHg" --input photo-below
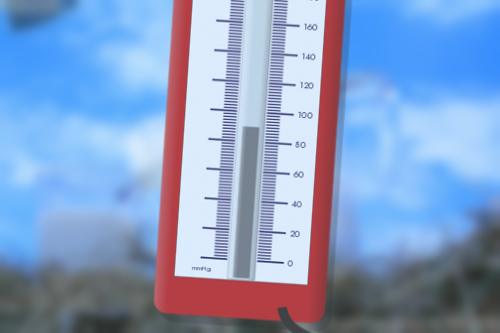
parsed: 90 mmHg
